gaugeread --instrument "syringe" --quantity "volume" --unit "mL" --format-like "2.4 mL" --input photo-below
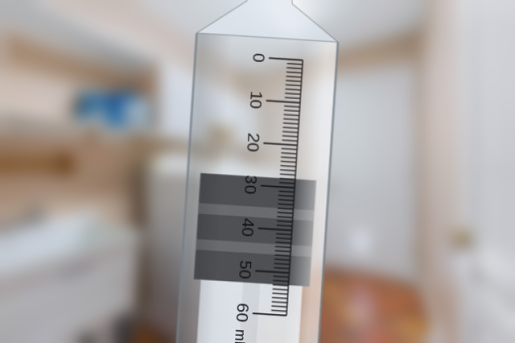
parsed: 28 mL
